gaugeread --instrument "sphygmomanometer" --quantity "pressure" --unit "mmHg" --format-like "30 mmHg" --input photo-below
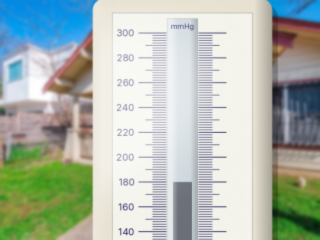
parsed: 180 mmHg
